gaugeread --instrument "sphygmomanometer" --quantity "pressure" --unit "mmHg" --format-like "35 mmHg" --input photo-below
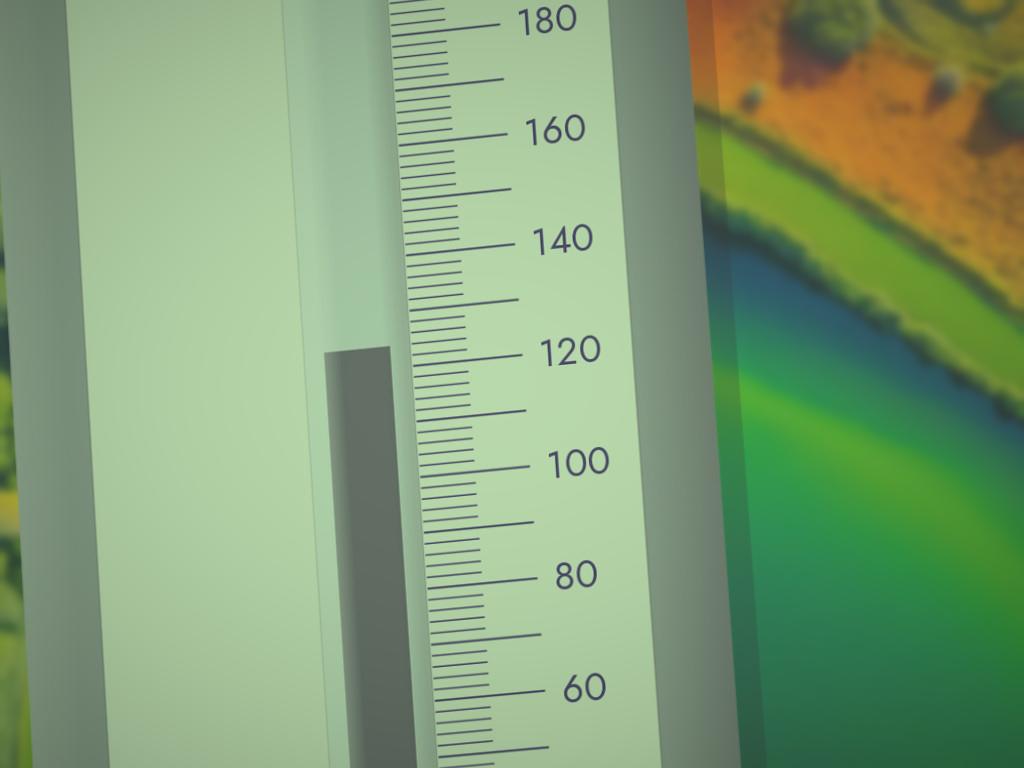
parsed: 124 mmHg
